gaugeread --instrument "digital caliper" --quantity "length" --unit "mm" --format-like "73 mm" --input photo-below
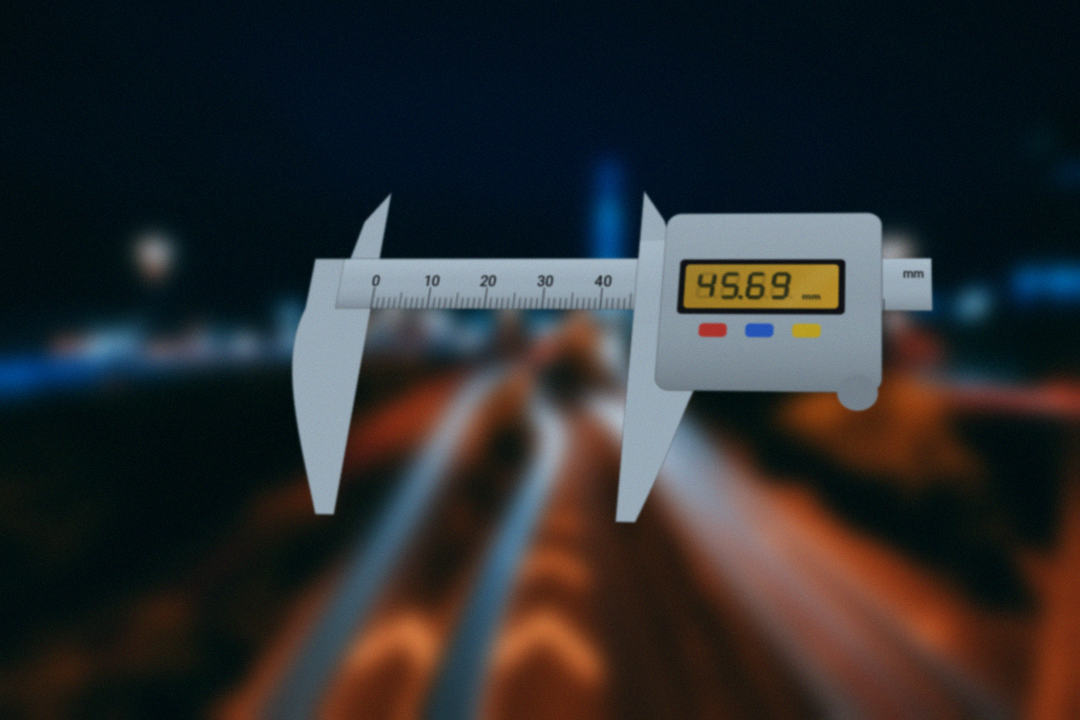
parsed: 45.69 mm
